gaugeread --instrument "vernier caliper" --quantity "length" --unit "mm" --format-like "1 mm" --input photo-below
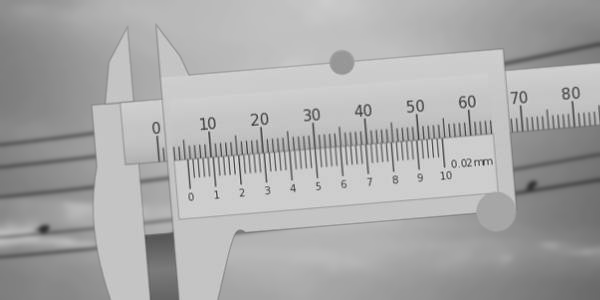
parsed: 5.5 mm
